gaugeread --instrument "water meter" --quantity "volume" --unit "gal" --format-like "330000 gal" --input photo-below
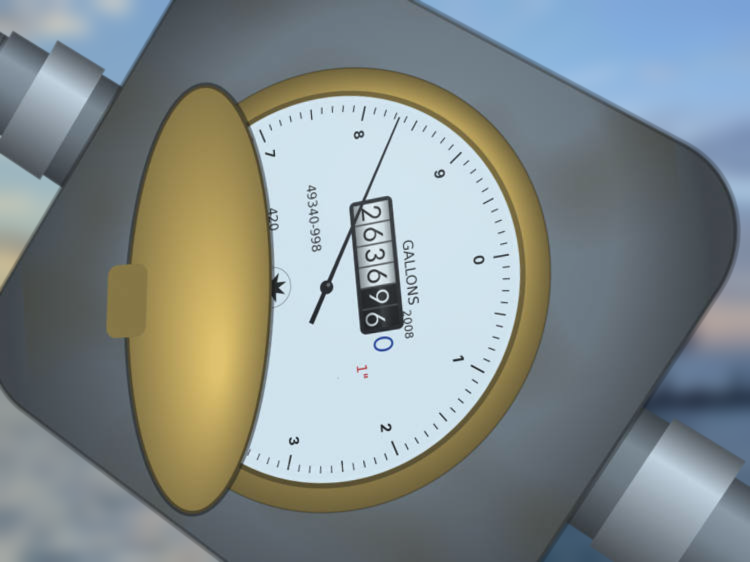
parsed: 2636958.3 gal
